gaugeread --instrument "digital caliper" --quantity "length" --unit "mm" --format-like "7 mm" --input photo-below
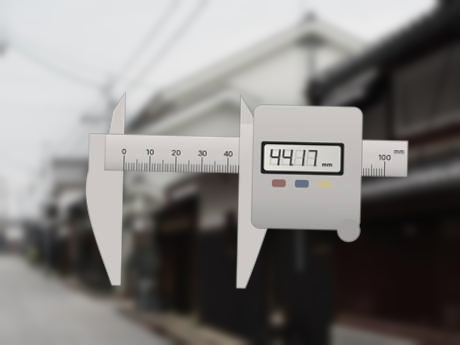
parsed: 44.17 mm
